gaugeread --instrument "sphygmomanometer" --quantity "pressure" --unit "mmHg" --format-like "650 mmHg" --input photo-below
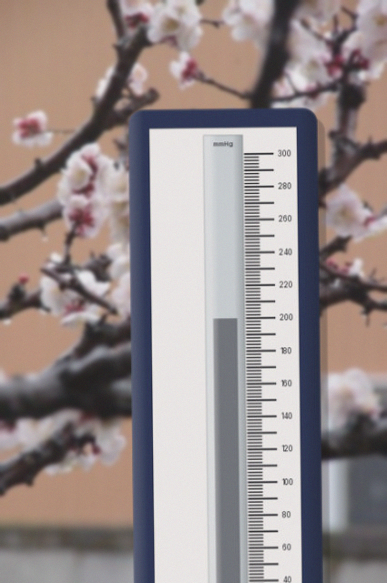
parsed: 200 mmHg
